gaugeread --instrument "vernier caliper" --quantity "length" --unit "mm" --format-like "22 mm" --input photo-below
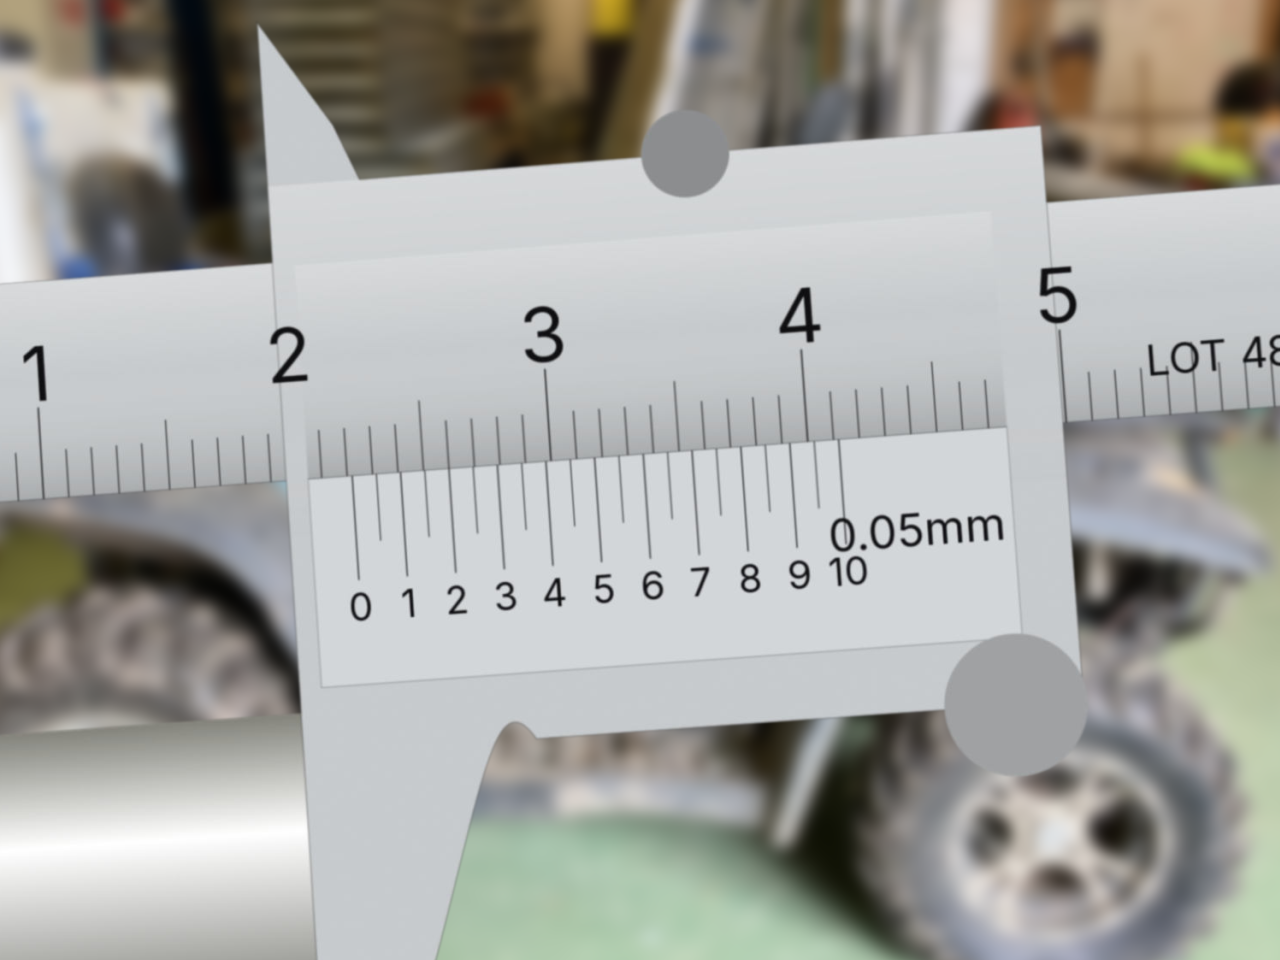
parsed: 22.2 mm
